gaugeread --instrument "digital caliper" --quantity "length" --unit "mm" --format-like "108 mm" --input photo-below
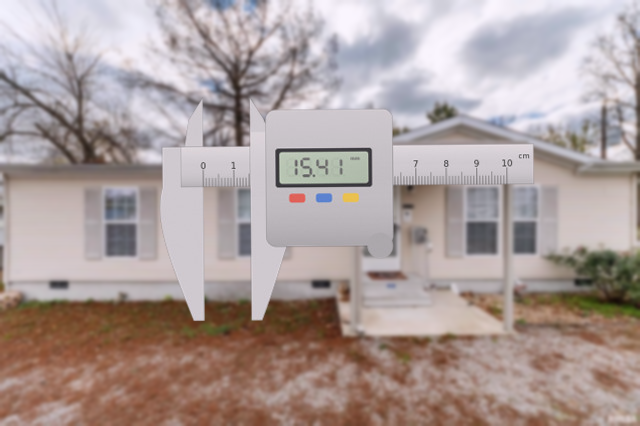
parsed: 15.41 mm
